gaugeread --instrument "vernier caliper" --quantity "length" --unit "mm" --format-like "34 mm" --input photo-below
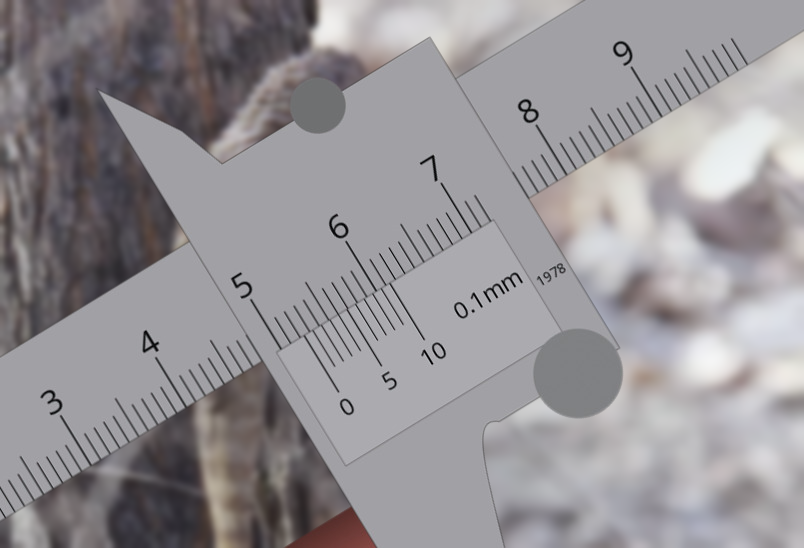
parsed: 52.4 mm
